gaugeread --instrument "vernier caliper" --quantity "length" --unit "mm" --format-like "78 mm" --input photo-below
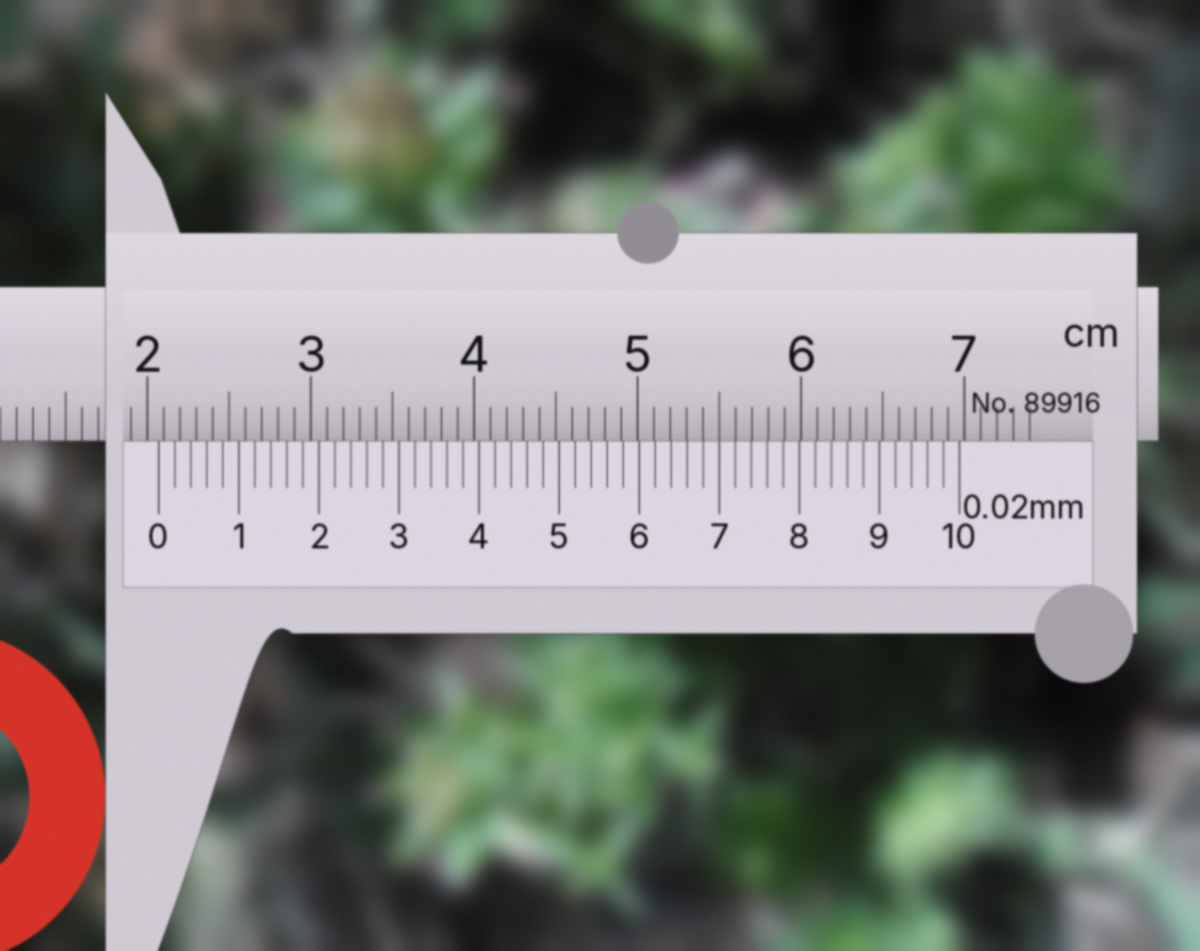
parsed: 20.7 mm
